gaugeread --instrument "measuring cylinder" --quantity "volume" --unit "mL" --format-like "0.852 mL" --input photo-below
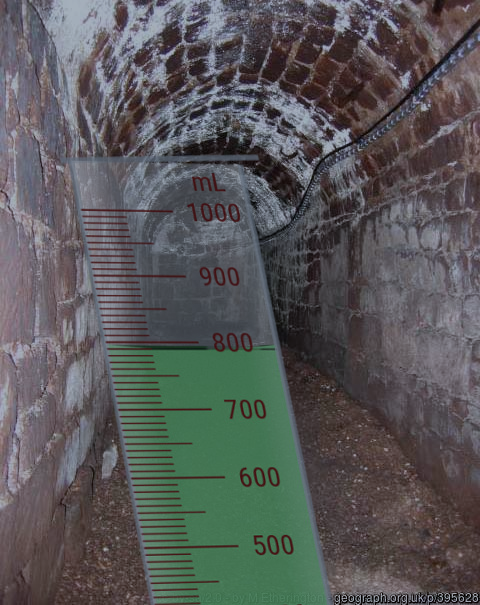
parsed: 790 mL
